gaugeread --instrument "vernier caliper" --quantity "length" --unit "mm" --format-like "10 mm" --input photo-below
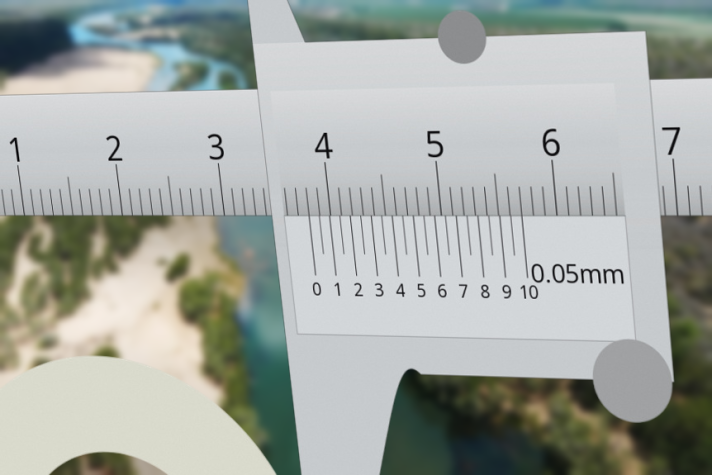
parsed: 38.0 mm
